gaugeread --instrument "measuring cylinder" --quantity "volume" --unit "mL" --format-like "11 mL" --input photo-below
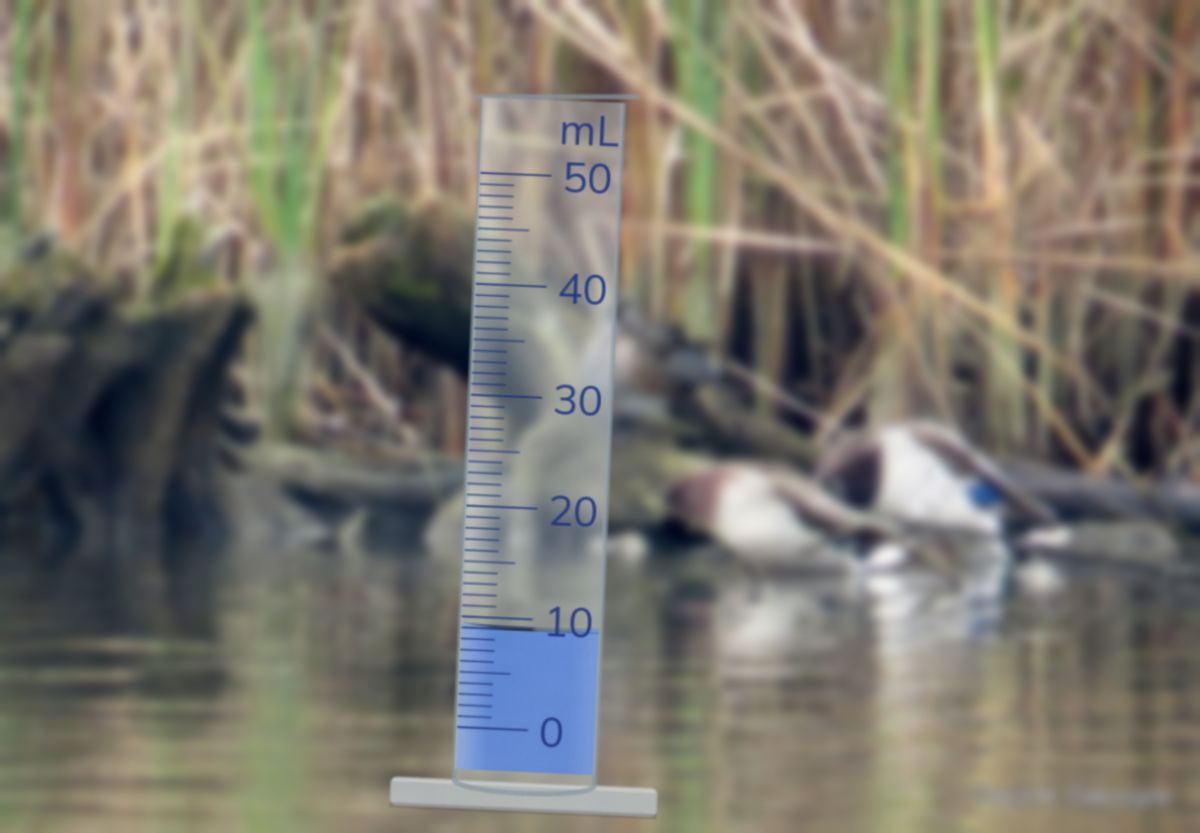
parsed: 9 mL
